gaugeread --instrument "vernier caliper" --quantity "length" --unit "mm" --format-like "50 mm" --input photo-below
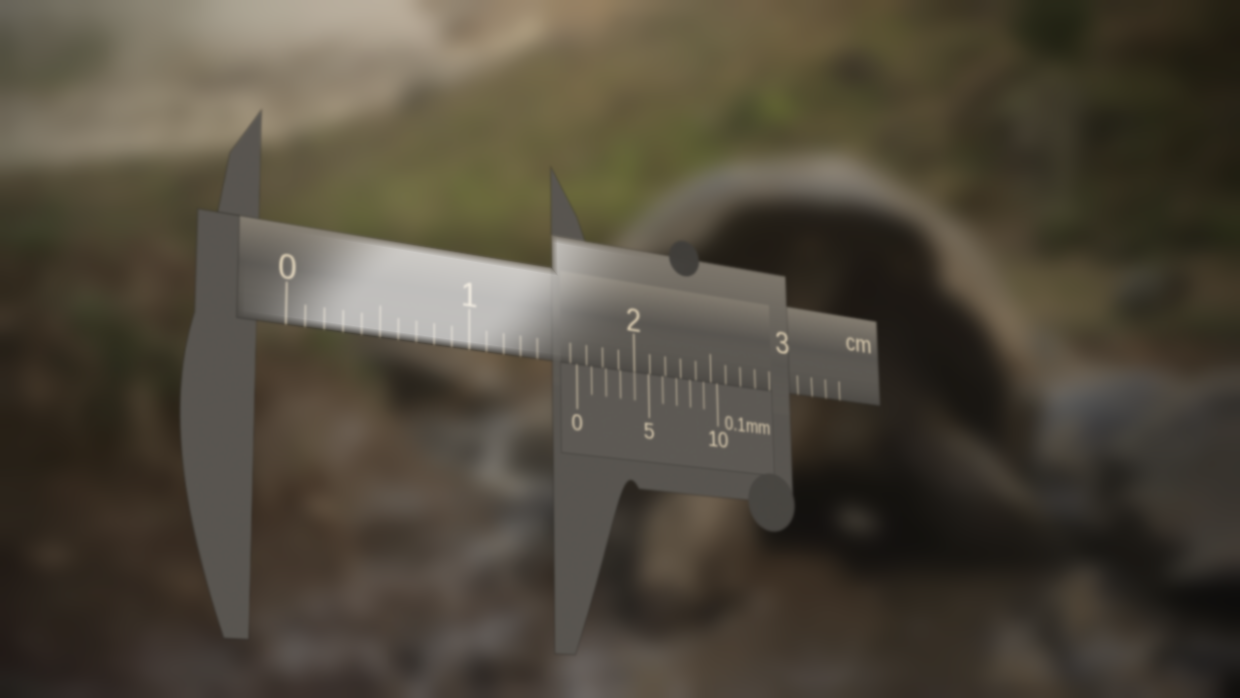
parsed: 16.4 mm
